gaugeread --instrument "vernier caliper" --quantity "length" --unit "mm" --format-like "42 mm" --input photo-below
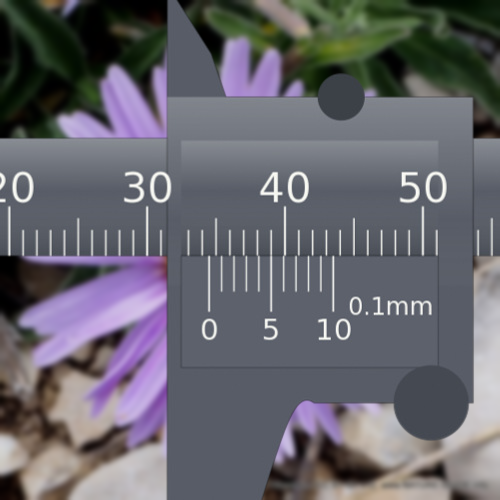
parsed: 34.5 mm
